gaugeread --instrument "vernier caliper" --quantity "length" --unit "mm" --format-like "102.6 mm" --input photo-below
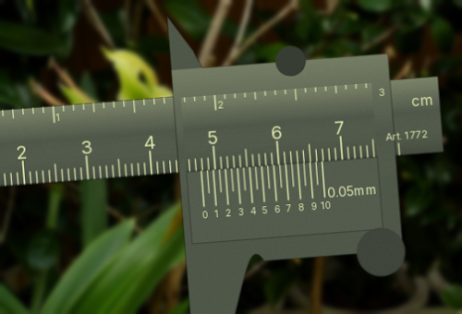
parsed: 47.8 mm
